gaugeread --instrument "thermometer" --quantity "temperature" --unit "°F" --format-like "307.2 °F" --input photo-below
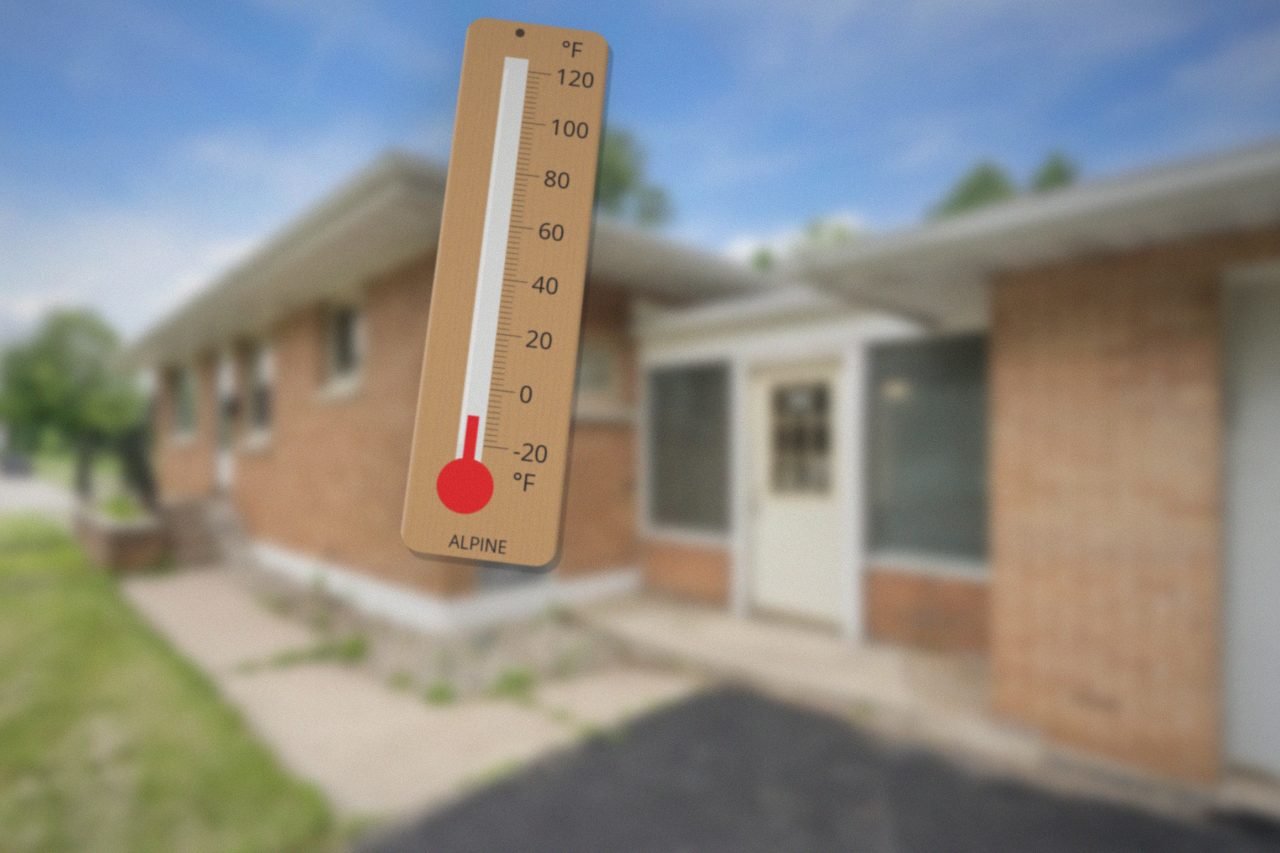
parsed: -10 °F
